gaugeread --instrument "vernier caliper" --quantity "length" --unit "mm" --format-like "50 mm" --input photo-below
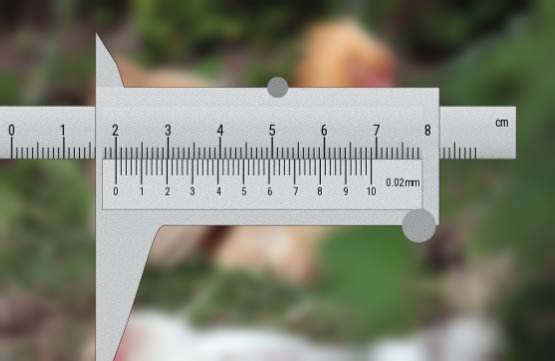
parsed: 20.0 mm
